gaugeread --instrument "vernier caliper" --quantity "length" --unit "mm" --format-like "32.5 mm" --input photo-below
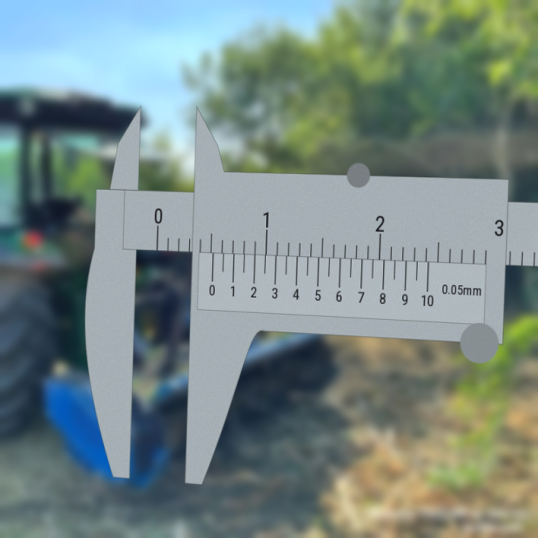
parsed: 5.2 mm
